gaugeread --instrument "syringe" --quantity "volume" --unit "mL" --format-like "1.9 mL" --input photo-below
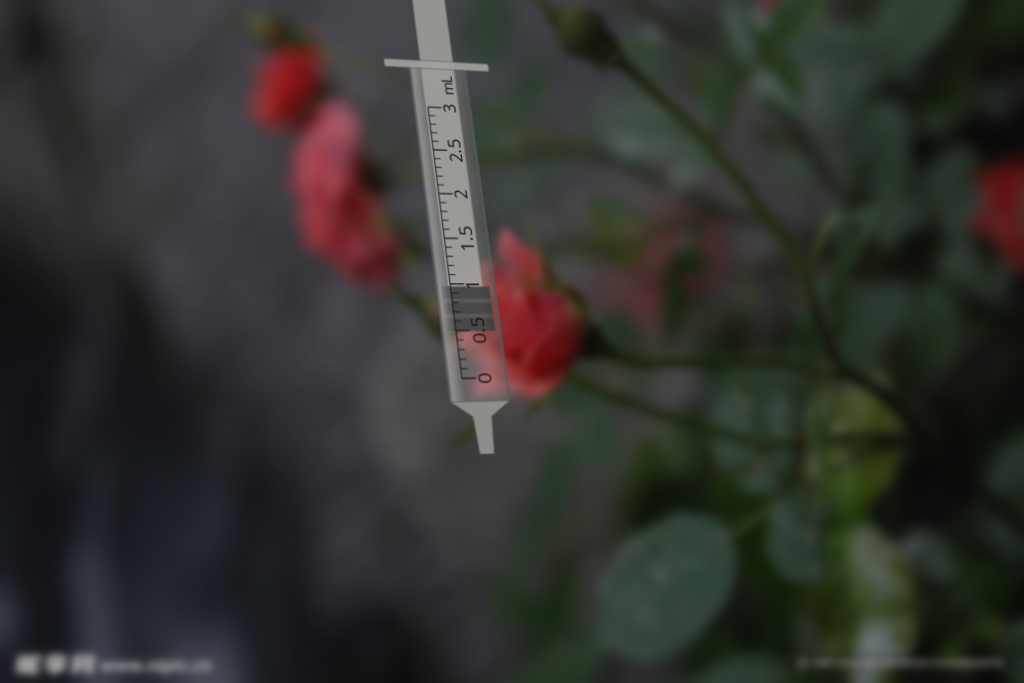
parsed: 0.5 mL
